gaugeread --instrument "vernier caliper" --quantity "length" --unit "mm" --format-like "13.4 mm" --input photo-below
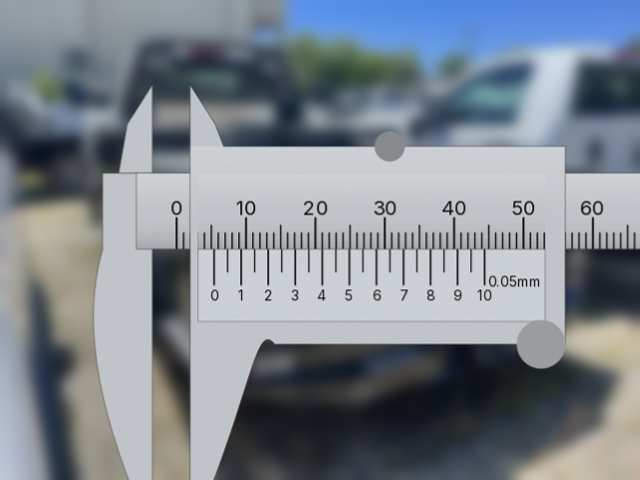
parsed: 5.4 mm
